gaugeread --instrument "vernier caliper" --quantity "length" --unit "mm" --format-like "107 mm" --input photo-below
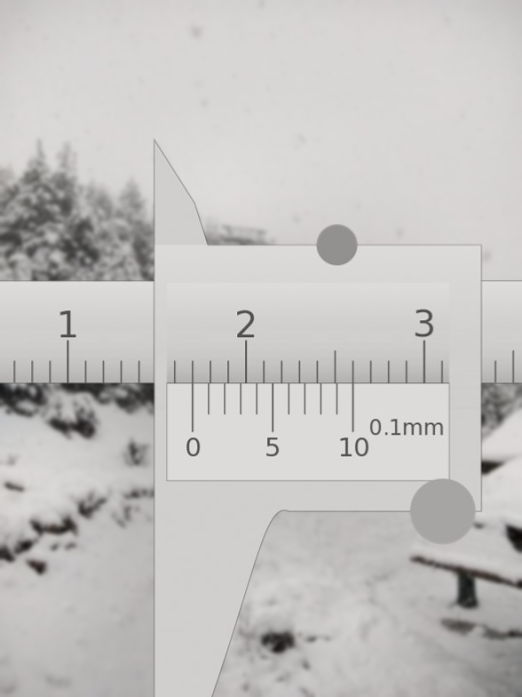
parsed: 17.0 mm
